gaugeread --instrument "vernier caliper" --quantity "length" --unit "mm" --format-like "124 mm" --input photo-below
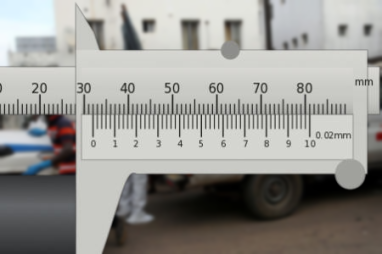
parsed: 32.0 mm
